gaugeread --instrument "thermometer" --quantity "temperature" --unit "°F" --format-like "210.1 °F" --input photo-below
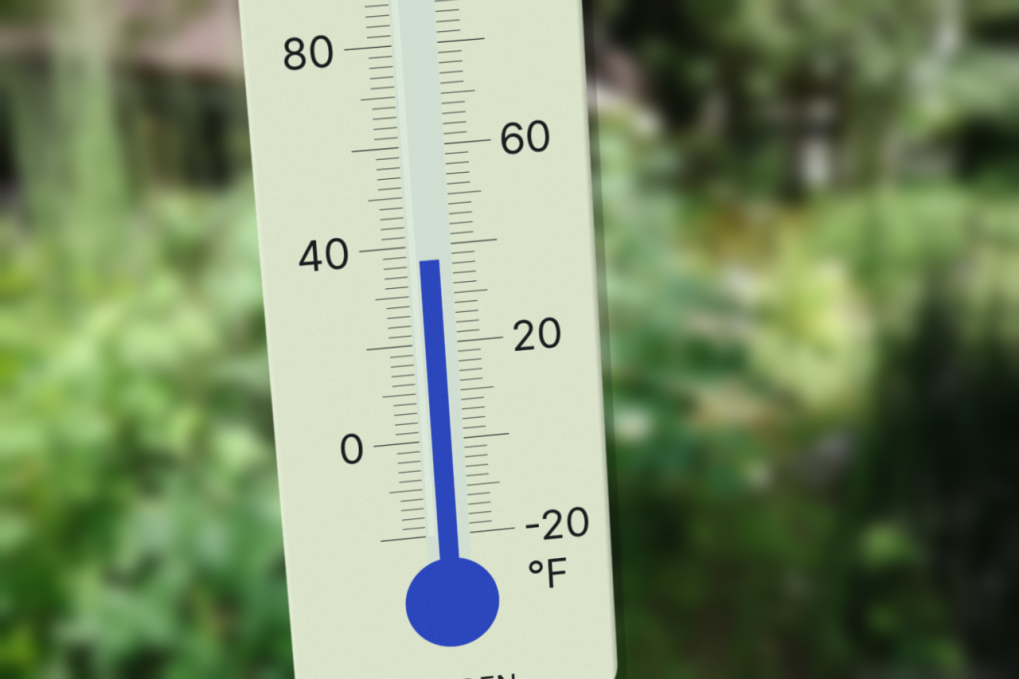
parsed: 37 °F
